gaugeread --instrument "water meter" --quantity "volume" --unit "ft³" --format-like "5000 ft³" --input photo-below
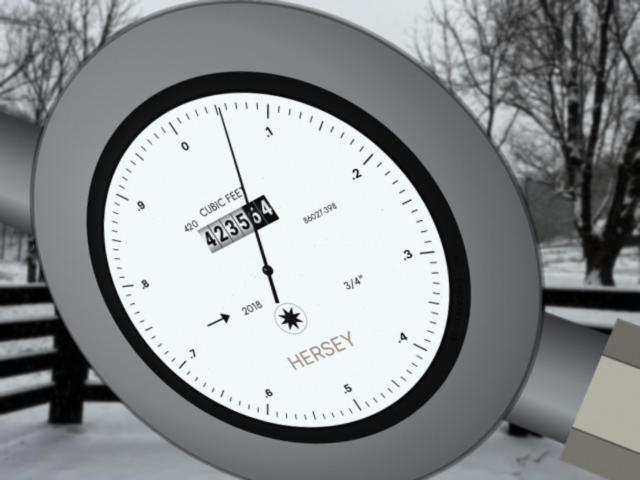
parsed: 423564.05 ft³
